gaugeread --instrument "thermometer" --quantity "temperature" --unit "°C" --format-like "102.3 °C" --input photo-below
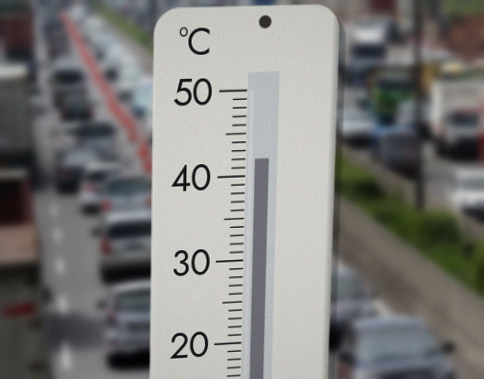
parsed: 42 °C
